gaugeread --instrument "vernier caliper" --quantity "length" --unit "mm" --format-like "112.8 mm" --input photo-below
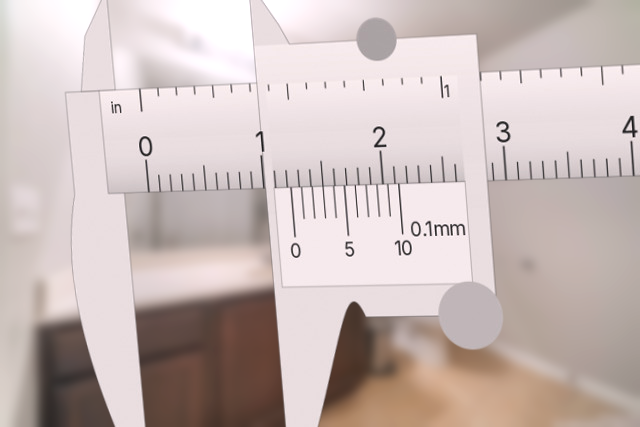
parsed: 12.3 mm
